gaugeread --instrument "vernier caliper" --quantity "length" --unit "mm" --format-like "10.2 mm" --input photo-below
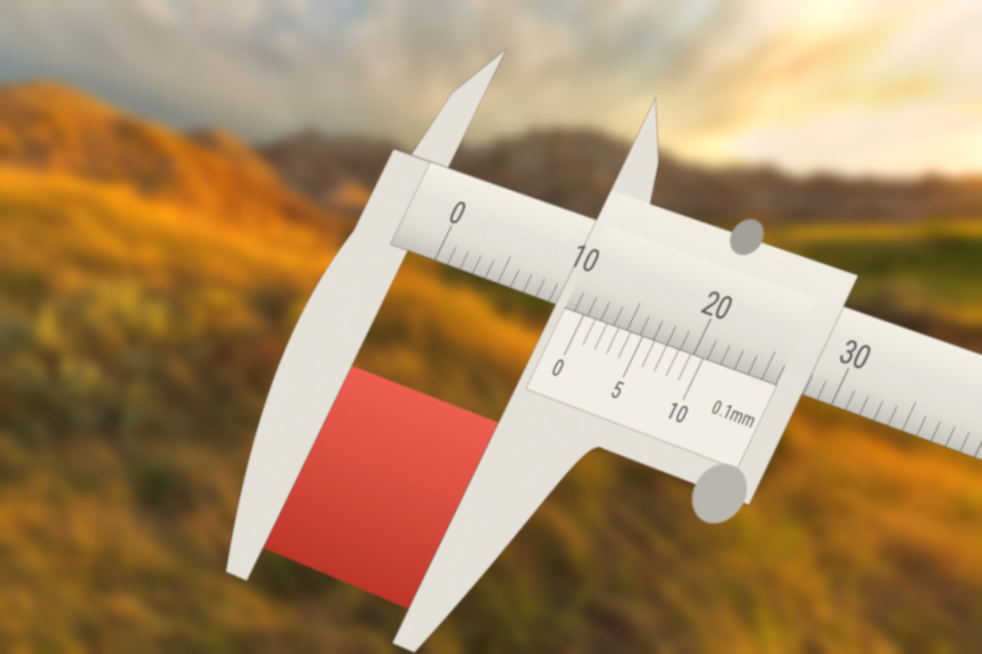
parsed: 11.7 mm
